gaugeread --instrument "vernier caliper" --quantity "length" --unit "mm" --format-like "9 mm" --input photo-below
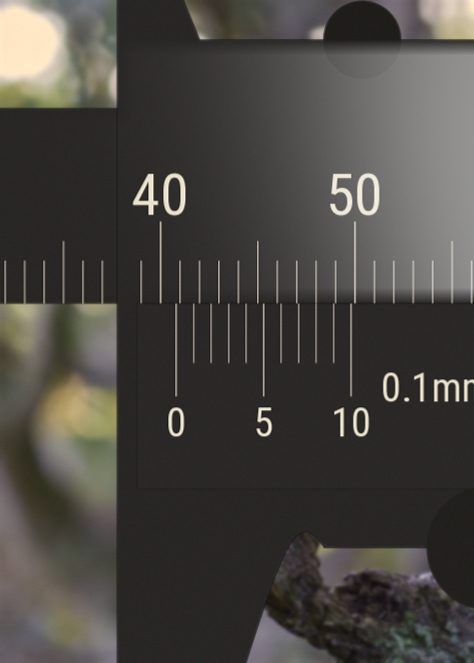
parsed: 40.8 mm
